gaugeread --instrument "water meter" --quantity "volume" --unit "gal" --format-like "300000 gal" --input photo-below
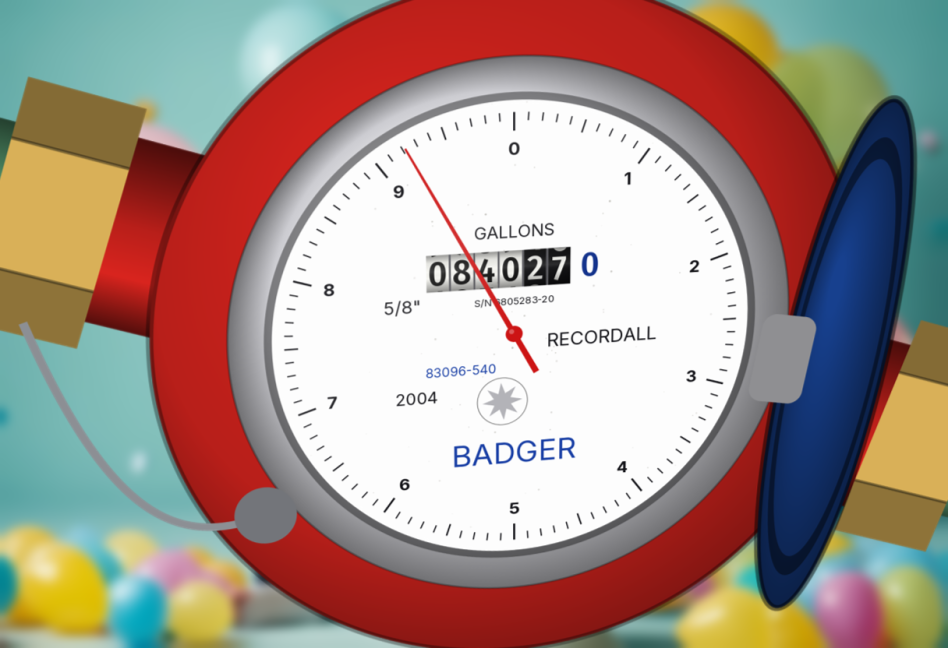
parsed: 840269.2 gal
